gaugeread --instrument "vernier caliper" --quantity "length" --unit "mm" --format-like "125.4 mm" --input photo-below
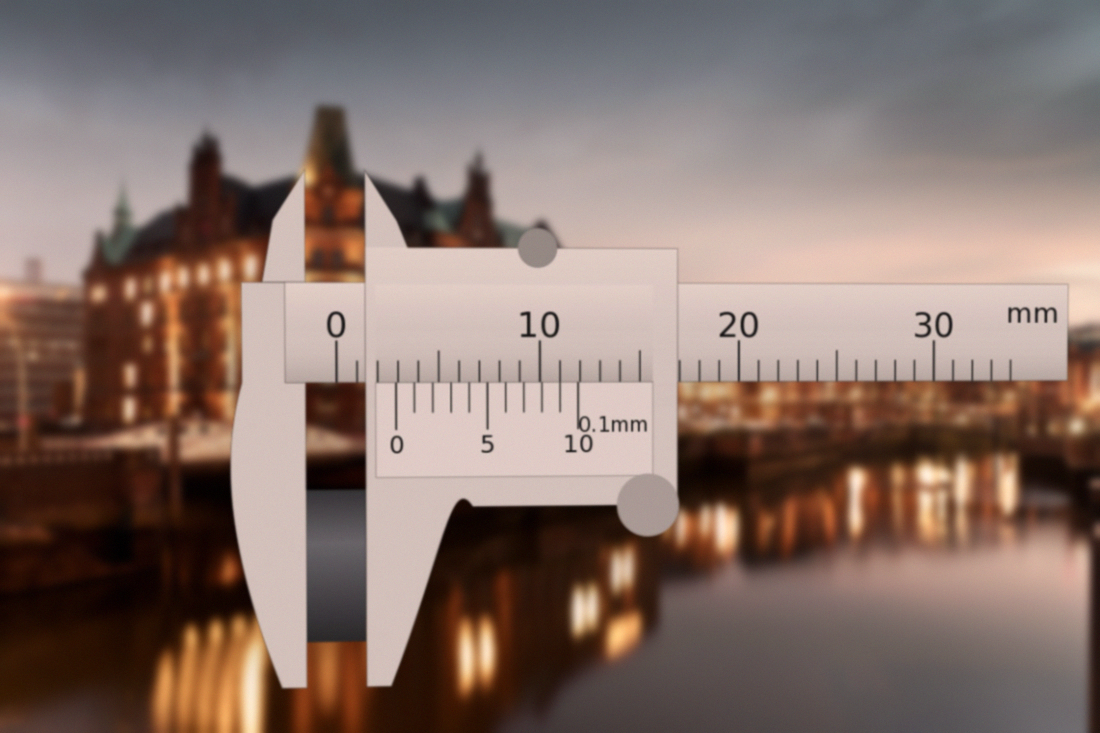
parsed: 2.9 mm
